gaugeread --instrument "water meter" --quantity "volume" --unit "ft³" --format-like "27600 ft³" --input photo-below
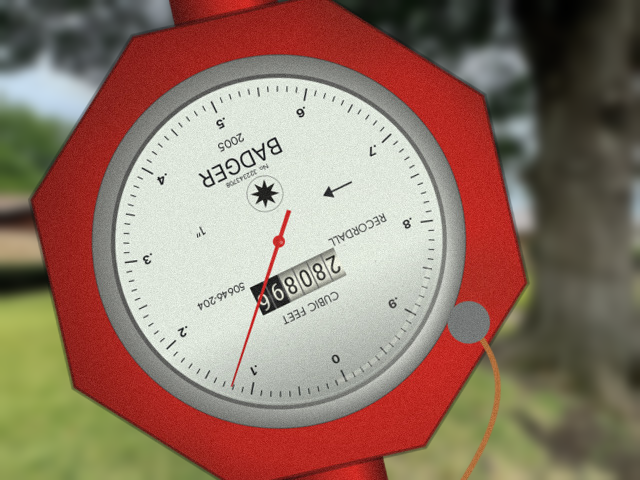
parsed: 280896.12 ft³
